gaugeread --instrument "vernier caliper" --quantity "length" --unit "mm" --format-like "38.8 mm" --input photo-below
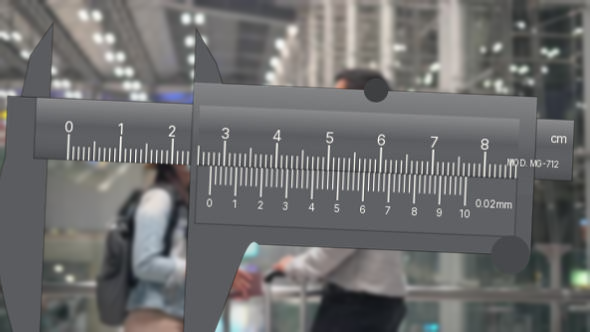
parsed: 27.5 mm
